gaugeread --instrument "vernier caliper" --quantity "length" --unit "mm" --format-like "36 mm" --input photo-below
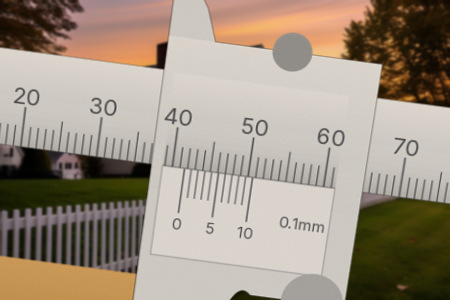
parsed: 41.6 mm
